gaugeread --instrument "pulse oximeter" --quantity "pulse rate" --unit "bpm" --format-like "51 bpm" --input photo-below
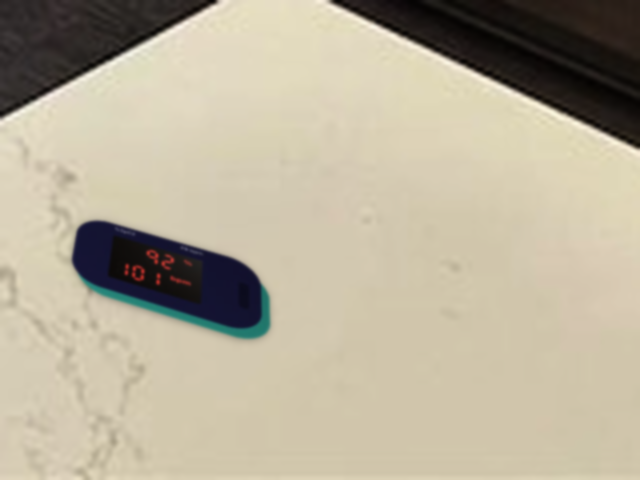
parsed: 101 bpm
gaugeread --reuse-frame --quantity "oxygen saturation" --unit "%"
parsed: 92 %
